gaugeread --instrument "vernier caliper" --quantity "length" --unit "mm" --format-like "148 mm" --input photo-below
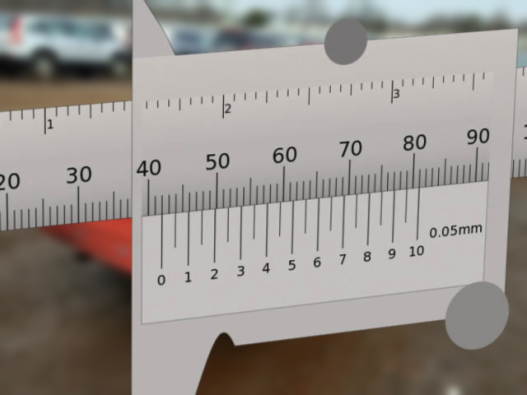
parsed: 42.0 mm
